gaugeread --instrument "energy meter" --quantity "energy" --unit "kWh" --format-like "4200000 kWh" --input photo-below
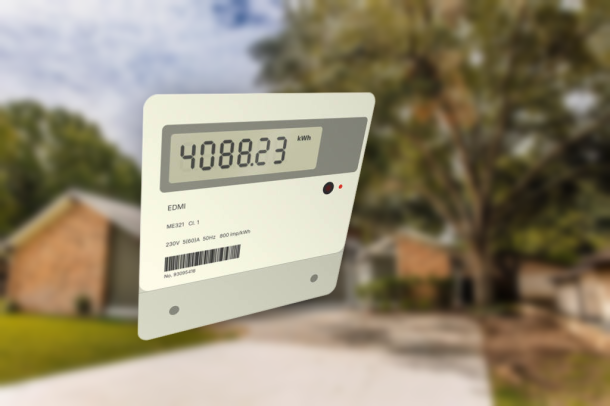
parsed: 4088.23 kWh
